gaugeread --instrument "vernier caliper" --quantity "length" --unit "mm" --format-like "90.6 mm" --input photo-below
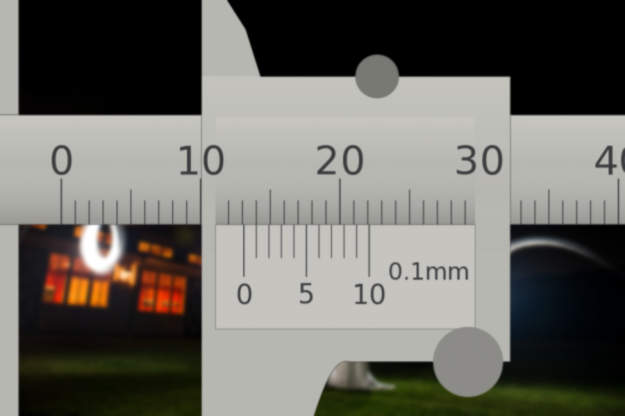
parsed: 13.1 mm
